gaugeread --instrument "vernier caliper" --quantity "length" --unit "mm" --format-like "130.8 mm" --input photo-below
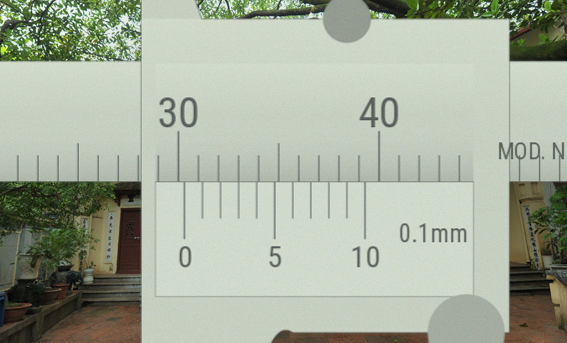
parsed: 30.3 mm
